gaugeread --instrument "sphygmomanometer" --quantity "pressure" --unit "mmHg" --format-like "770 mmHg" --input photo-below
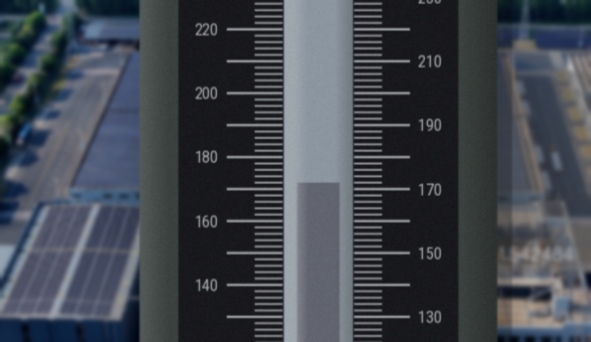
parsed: 172 mmHg
